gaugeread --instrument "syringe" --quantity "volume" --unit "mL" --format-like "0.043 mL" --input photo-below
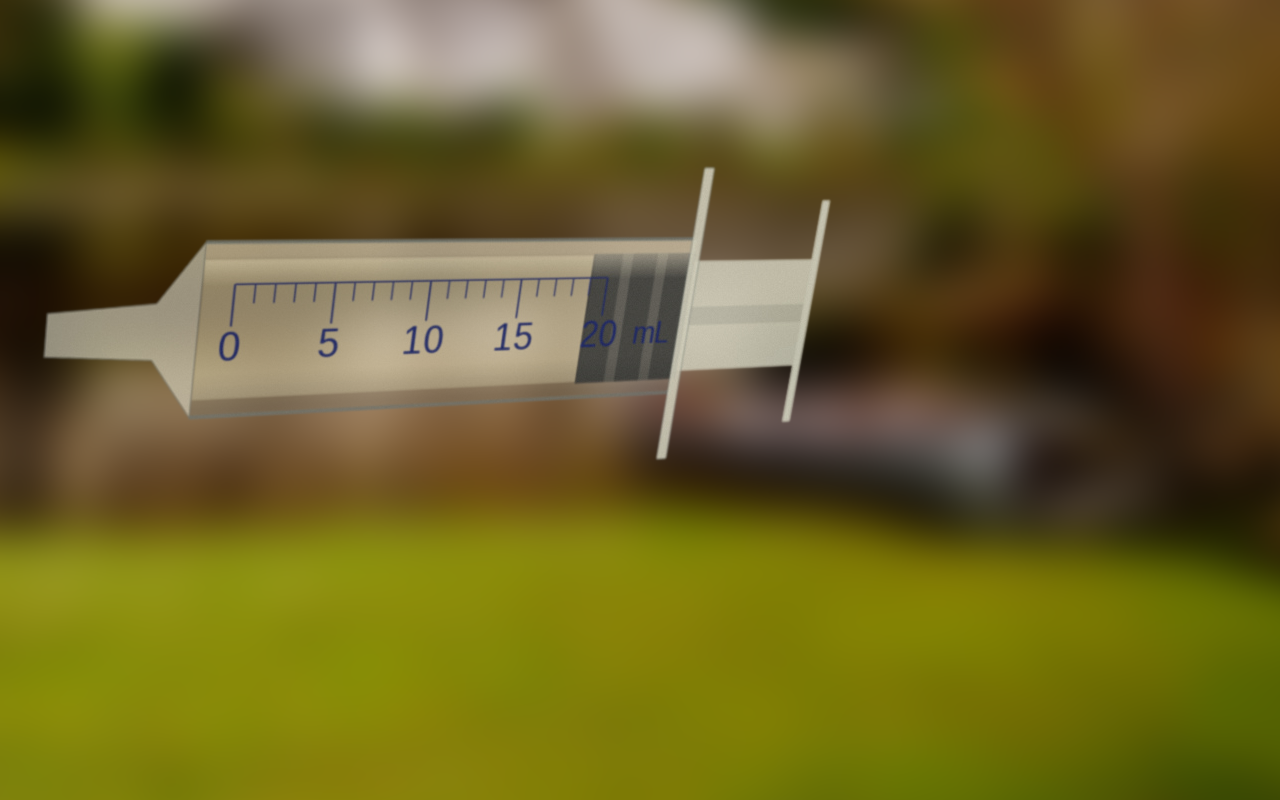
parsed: 19 mL
